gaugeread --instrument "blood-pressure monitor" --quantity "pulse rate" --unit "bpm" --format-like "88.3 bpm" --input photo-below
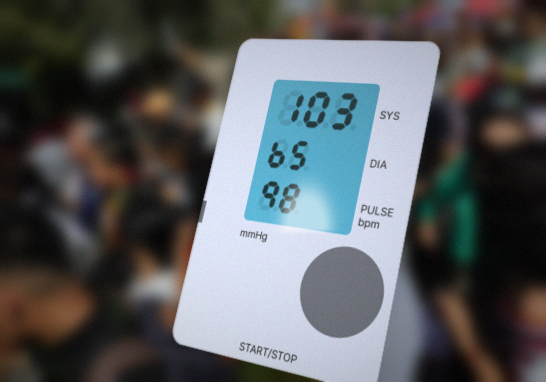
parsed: 98 bpm
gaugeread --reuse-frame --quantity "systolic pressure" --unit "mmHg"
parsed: 103 mmHg
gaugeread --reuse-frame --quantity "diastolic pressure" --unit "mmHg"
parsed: 65 mmHg
